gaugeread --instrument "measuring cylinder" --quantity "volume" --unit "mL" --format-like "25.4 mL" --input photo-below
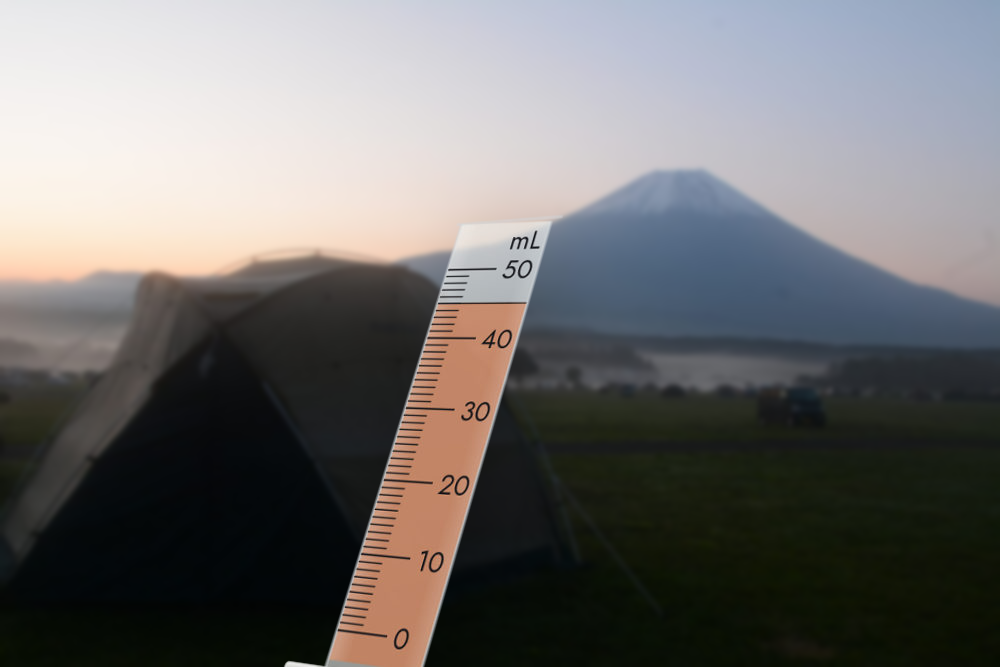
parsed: 45 mL
